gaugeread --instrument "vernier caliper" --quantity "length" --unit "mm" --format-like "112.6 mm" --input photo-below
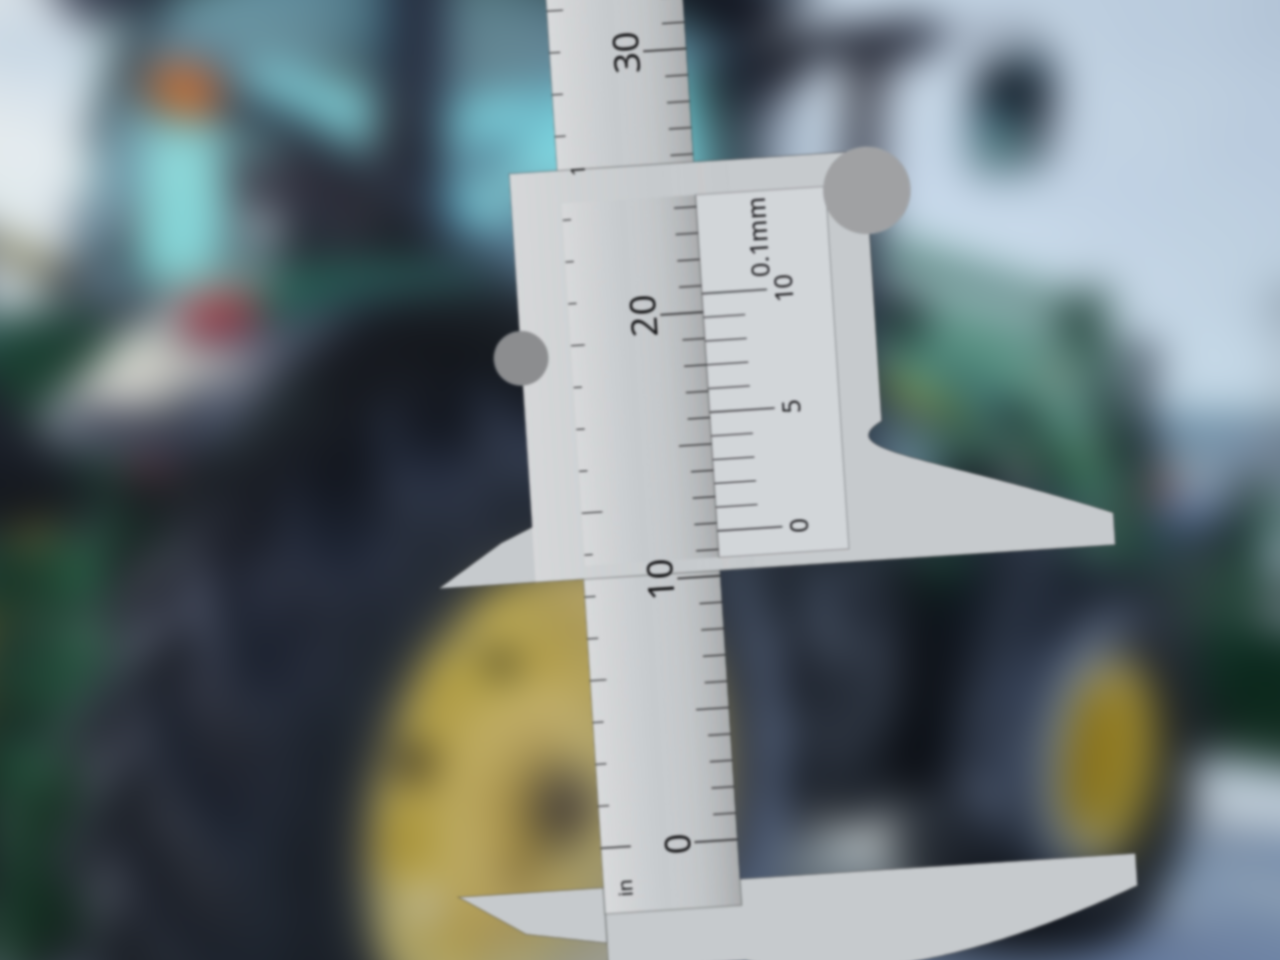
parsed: 11.7 mm
